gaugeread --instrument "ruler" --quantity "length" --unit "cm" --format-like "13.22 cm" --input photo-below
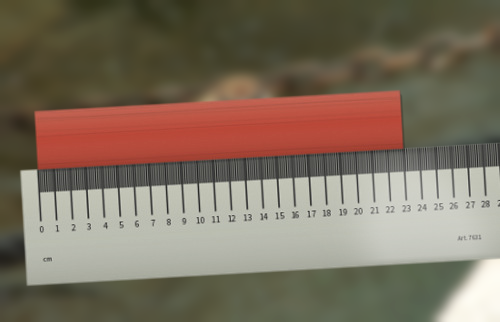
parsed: 23 cm
